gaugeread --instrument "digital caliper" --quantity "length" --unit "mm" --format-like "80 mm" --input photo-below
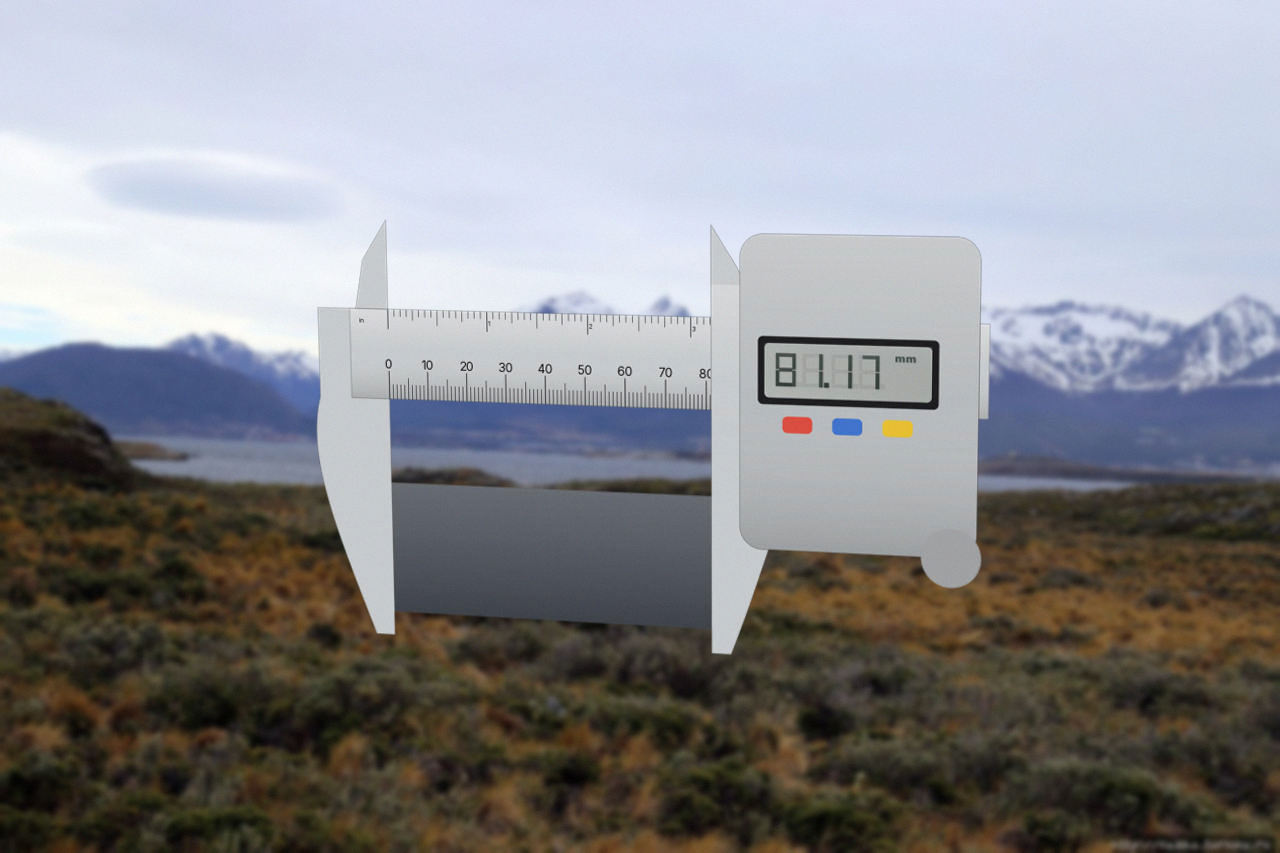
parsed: 81.17 mm
